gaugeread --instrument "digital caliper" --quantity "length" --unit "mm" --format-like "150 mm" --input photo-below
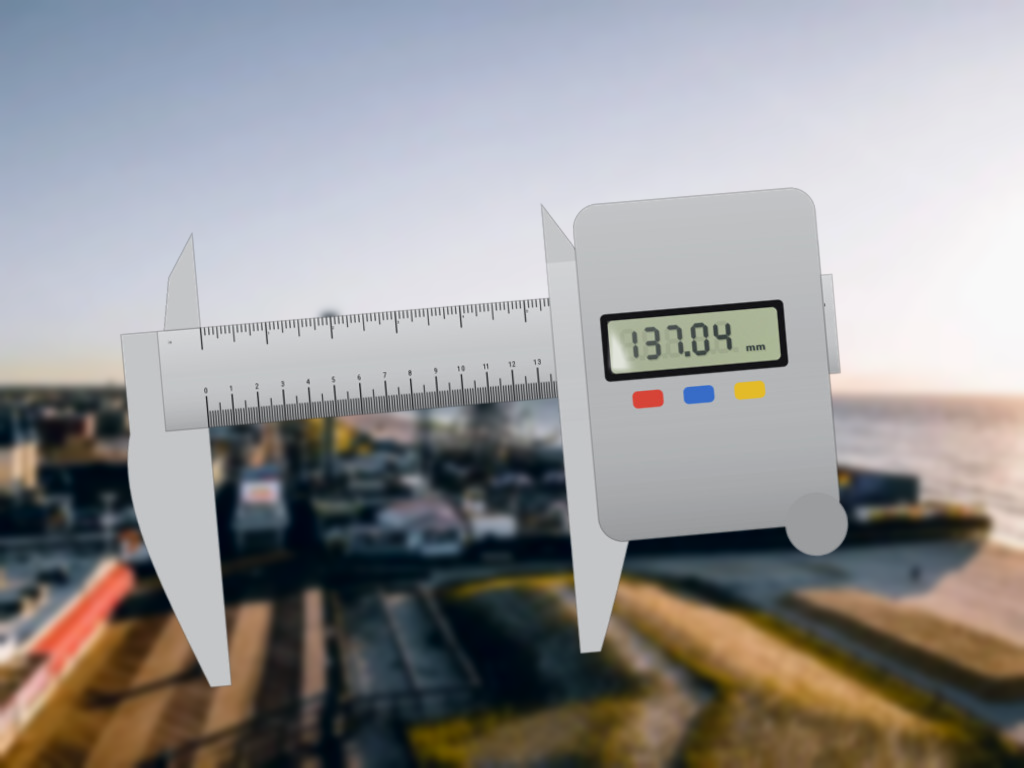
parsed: 137.04 mm
